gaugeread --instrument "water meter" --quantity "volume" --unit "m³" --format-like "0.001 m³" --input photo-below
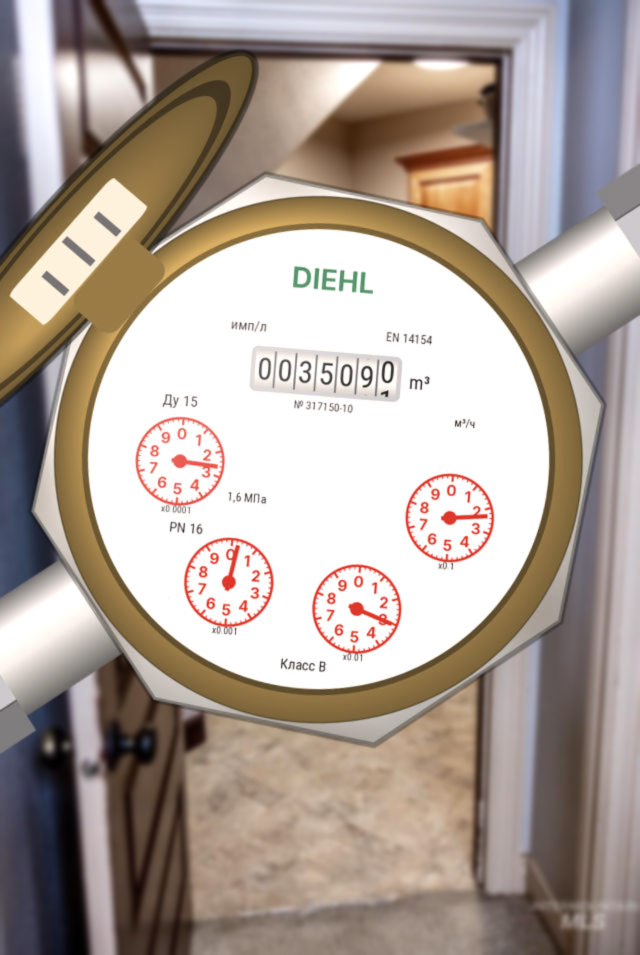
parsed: 35090.2302 m³
